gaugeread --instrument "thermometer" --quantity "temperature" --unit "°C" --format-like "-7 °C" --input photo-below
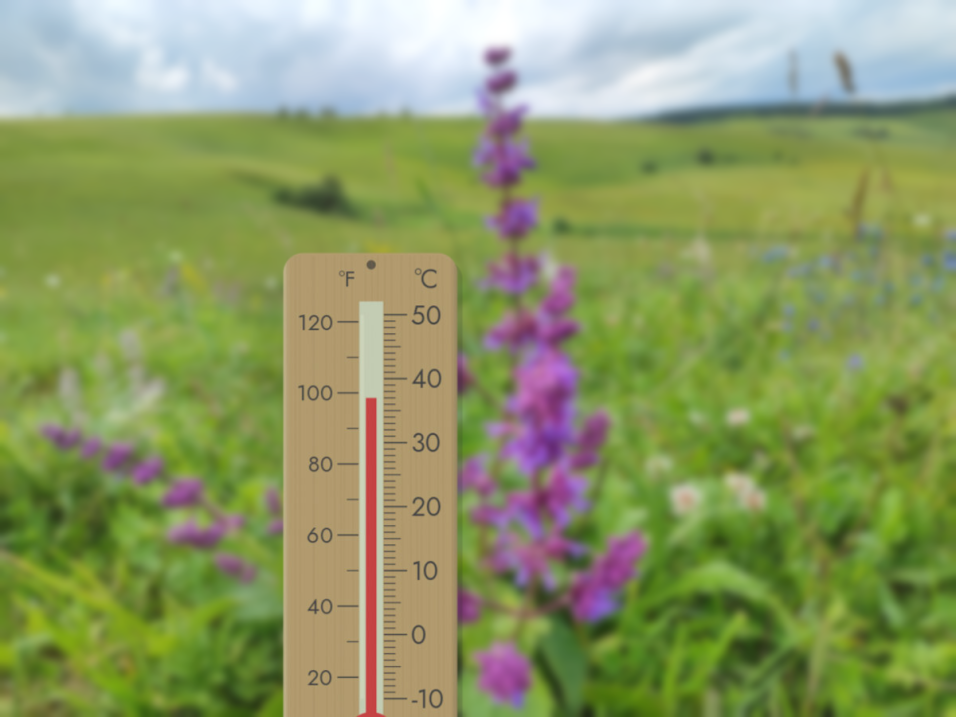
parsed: 37 °C
